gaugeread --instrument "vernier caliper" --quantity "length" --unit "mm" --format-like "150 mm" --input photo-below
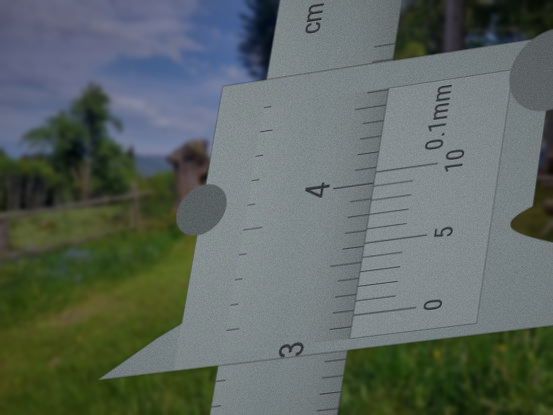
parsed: 31.7 mm
